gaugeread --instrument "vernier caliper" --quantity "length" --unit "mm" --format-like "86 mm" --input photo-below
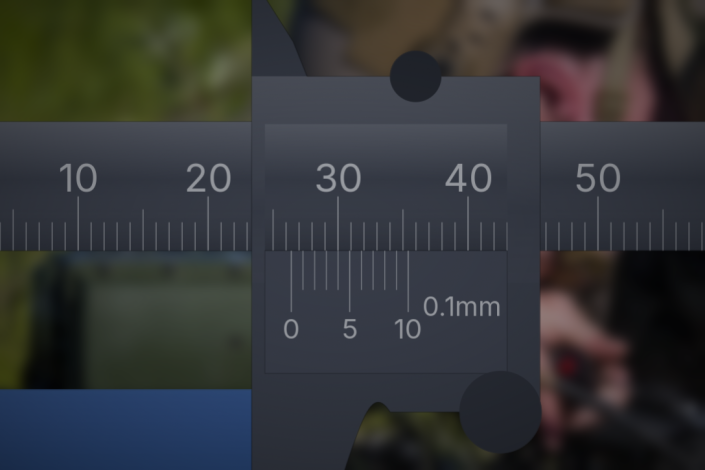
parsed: 26.4 mm
